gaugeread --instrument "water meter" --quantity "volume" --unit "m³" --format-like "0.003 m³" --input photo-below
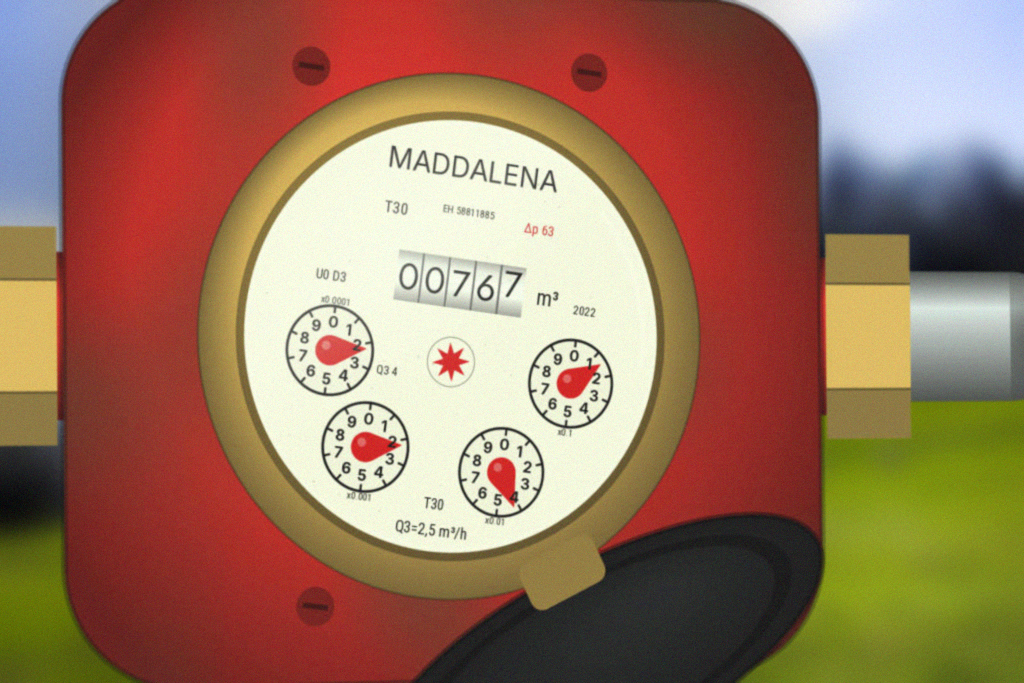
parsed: 767.1422 m³
